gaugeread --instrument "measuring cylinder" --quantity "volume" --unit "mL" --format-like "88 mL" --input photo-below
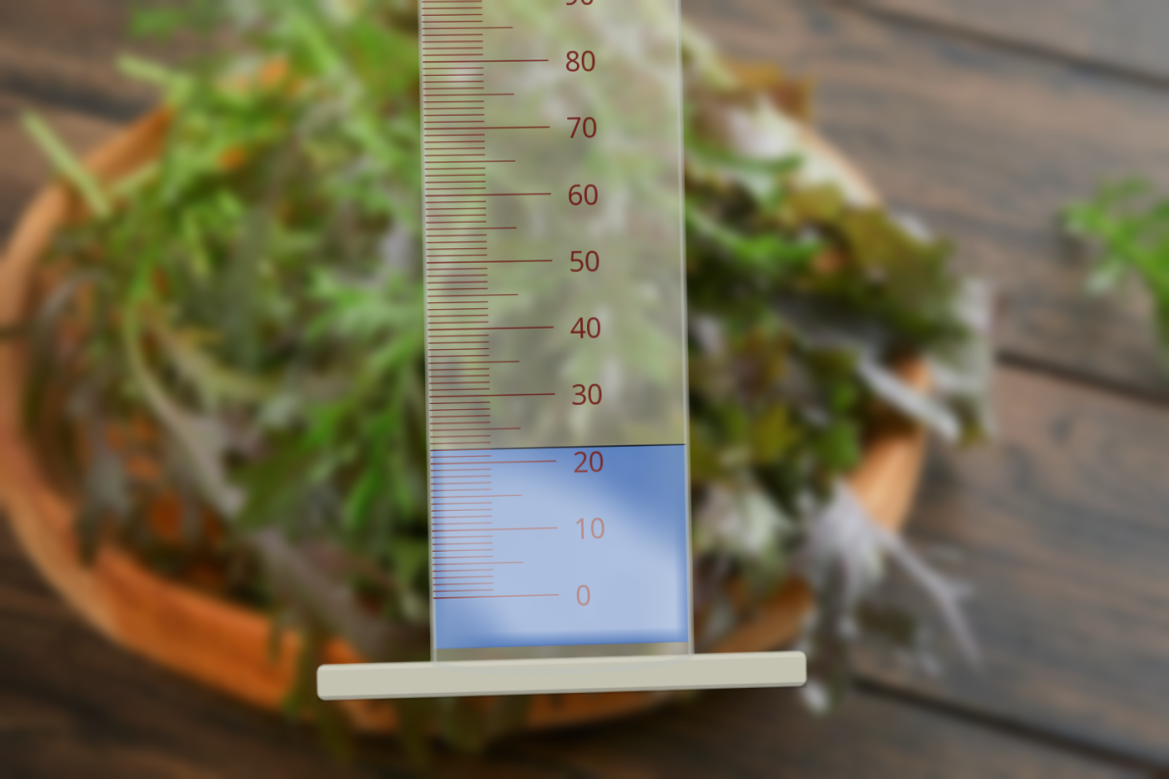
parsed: 22 mL
